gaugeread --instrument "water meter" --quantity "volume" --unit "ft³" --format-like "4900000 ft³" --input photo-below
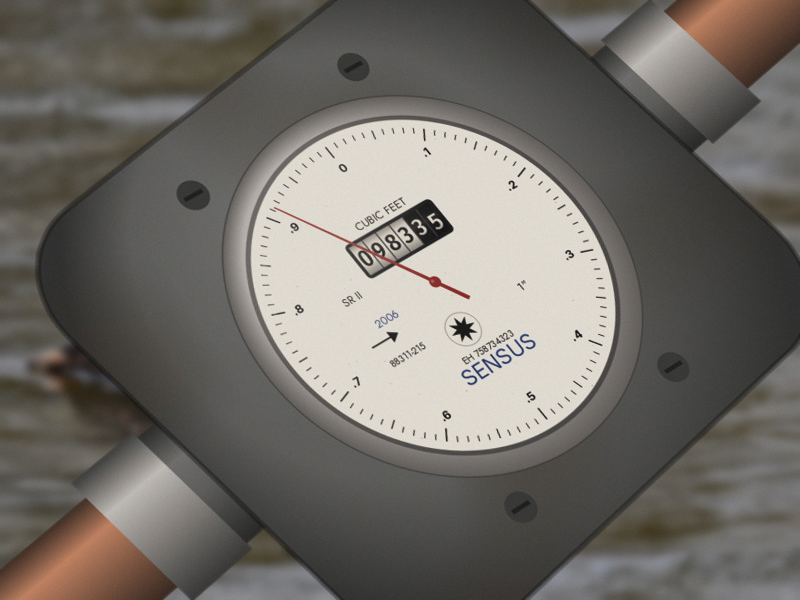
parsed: 98334.91 ft³
